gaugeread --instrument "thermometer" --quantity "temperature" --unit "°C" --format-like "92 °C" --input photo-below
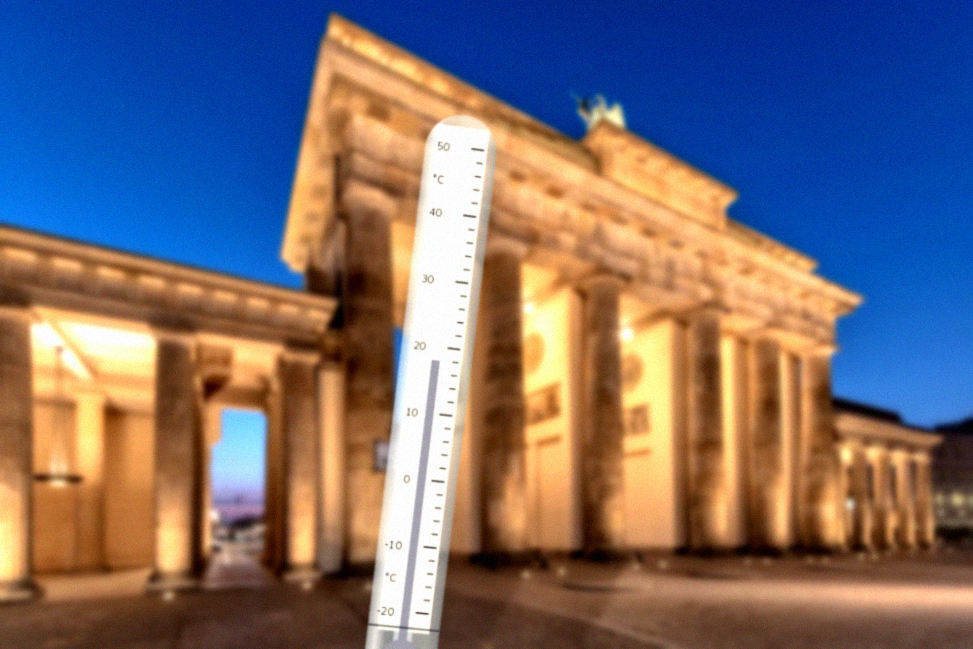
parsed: 18 °C
